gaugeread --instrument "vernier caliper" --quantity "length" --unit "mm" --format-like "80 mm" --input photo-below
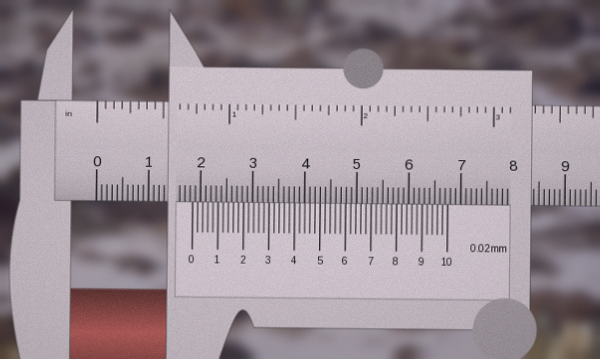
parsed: 18.5 mm
